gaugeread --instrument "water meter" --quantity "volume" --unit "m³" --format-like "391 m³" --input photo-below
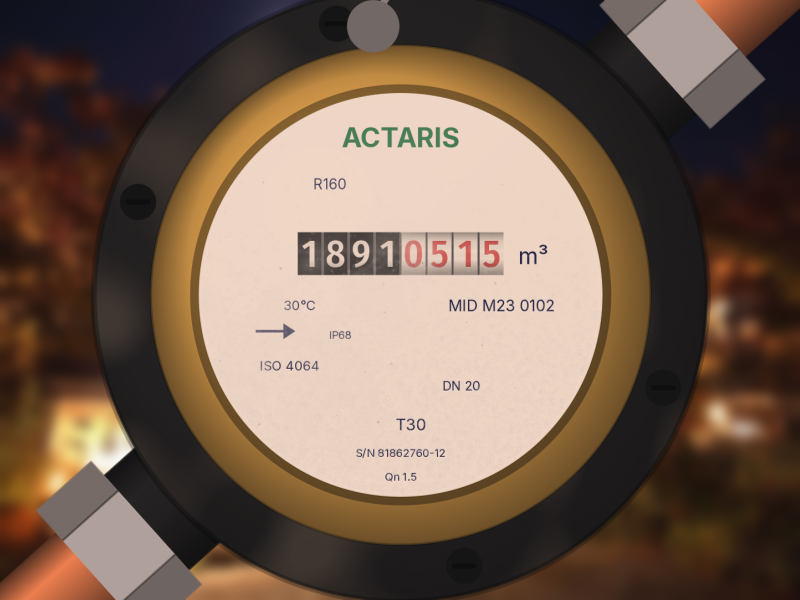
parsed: 1891.0515 m³
